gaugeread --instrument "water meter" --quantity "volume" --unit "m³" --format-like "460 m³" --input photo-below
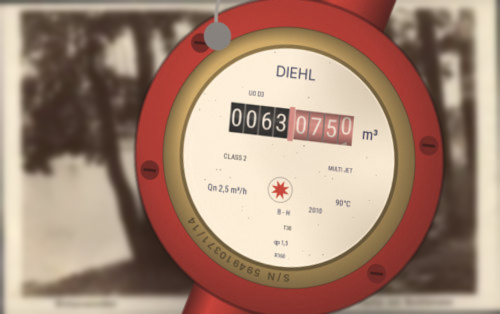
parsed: 63.0750 m³
